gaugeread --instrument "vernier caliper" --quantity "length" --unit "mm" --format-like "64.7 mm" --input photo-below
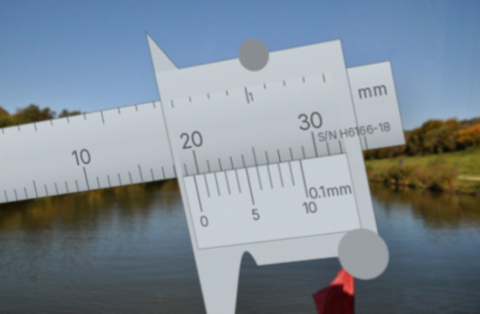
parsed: 19.6 mm
